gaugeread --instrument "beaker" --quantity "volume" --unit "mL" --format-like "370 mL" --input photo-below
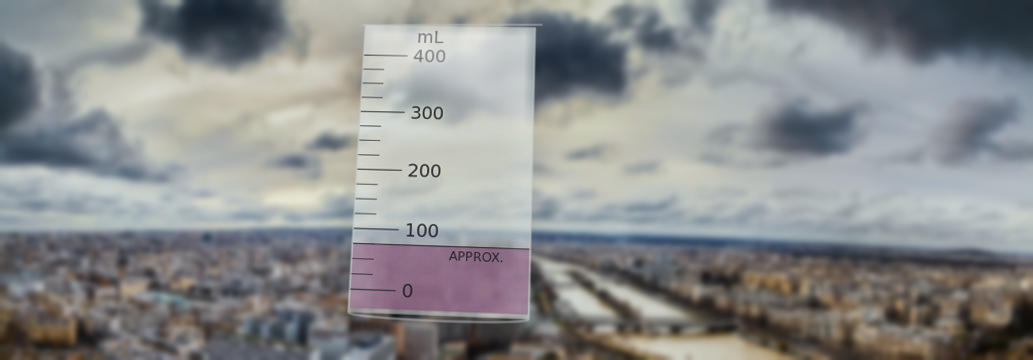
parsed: 75 mL
